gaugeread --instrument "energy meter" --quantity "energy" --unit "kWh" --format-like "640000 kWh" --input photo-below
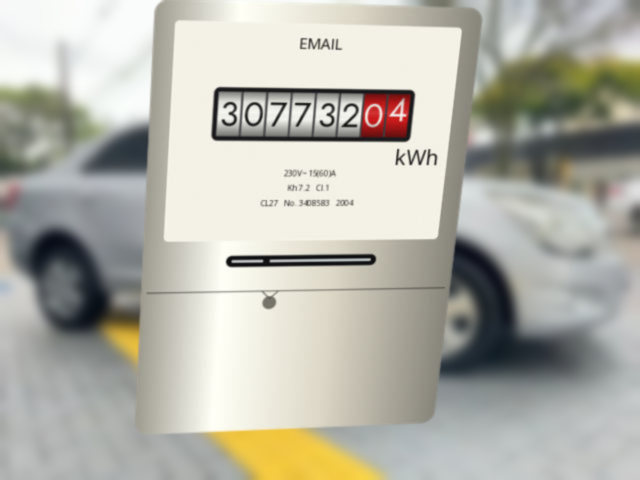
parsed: 307732.04 kWh
